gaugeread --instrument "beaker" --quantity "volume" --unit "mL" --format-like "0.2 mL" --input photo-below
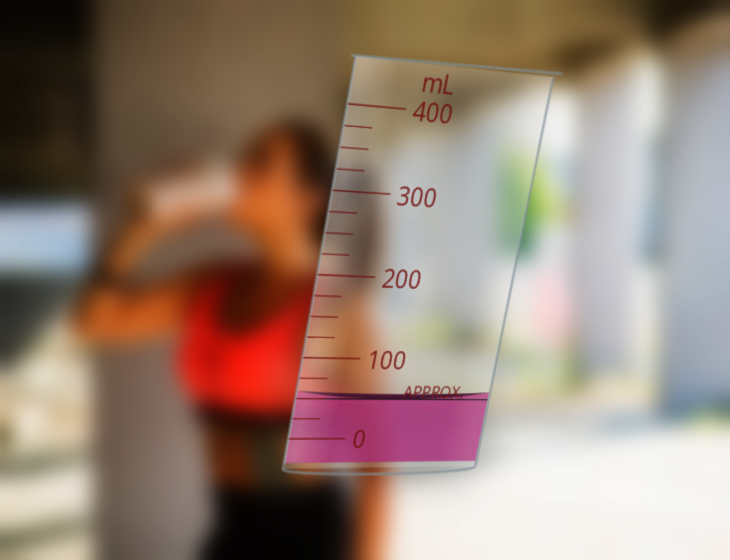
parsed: 50 mL
